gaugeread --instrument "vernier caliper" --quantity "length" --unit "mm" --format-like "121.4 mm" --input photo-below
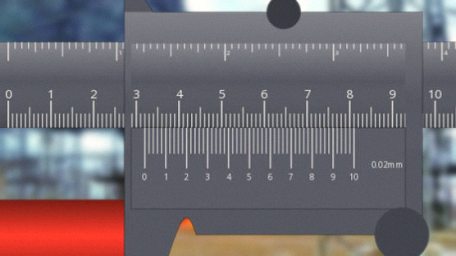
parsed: 32.0 mm
